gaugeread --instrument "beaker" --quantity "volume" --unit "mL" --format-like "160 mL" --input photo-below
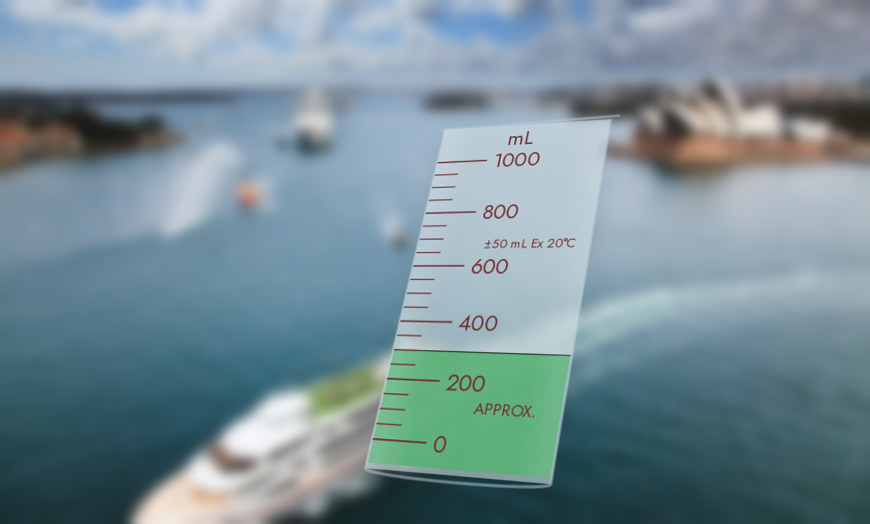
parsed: 300 mL
